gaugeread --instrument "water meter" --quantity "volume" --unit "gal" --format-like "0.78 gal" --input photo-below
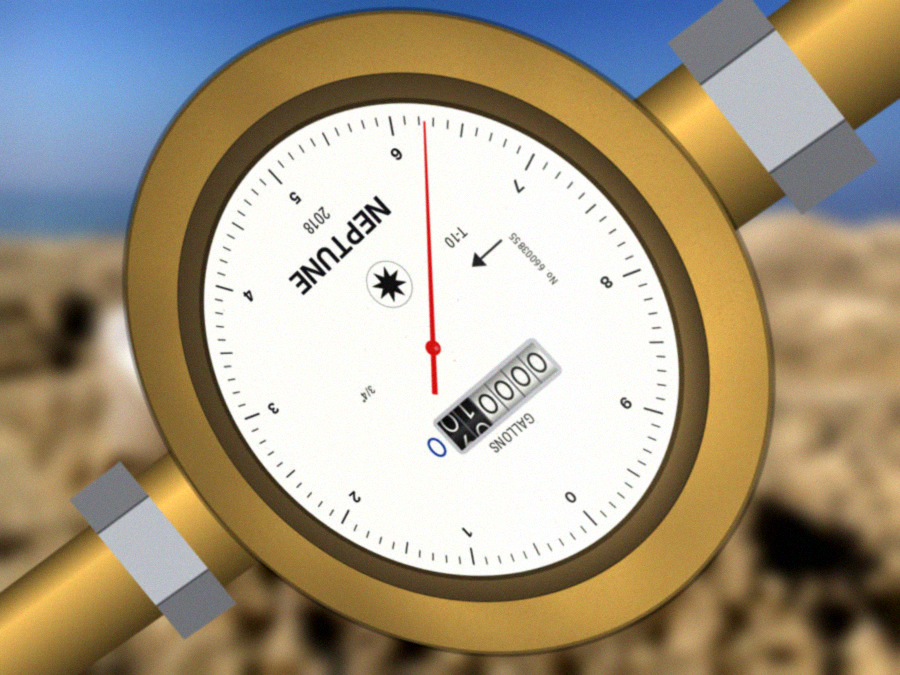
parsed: 96.2 gal
